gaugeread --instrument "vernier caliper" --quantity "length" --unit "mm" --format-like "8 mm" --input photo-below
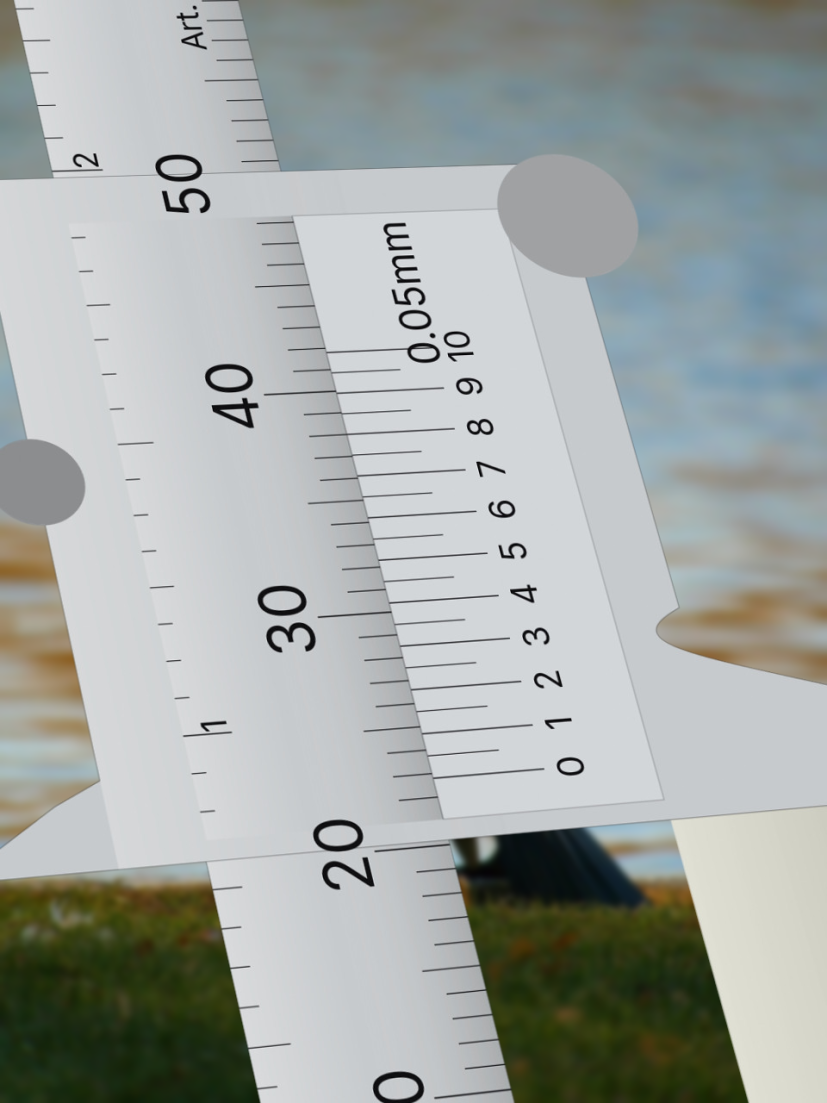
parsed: 22.80 mm
